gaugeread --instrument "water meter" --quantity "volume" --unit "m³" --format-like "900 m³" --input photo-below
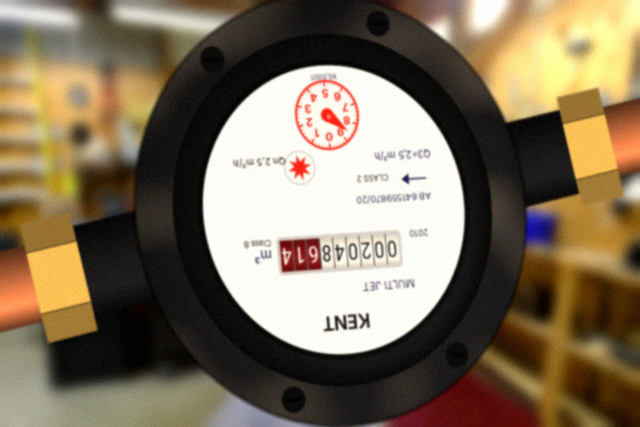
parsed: 2048.6148 m³
